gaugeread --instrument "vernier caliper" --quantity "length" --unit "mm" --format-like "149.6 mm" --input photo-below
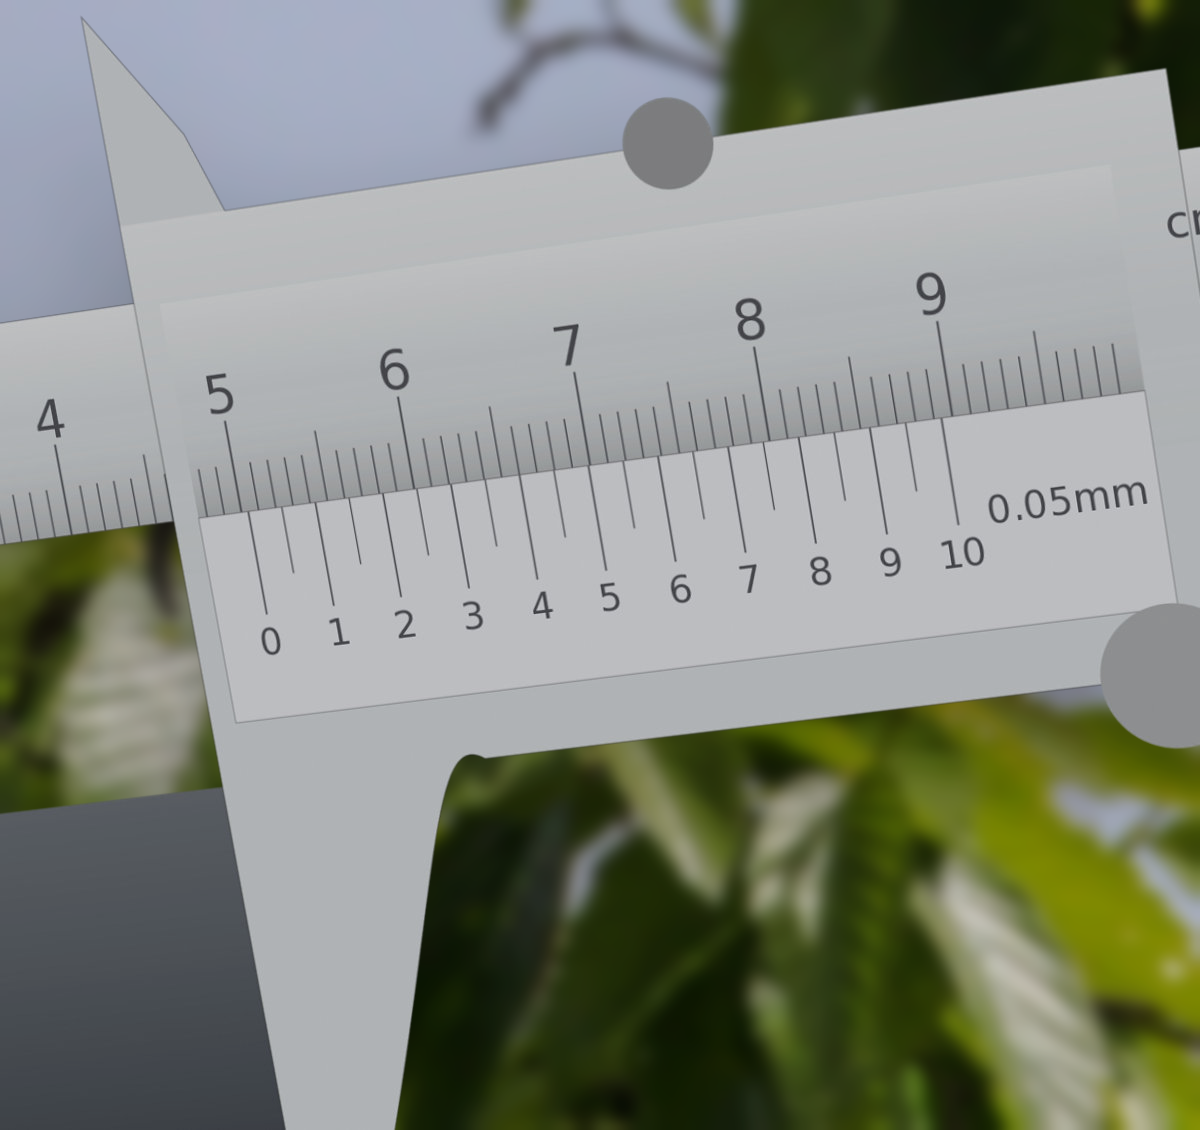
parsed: 50.4 mm
